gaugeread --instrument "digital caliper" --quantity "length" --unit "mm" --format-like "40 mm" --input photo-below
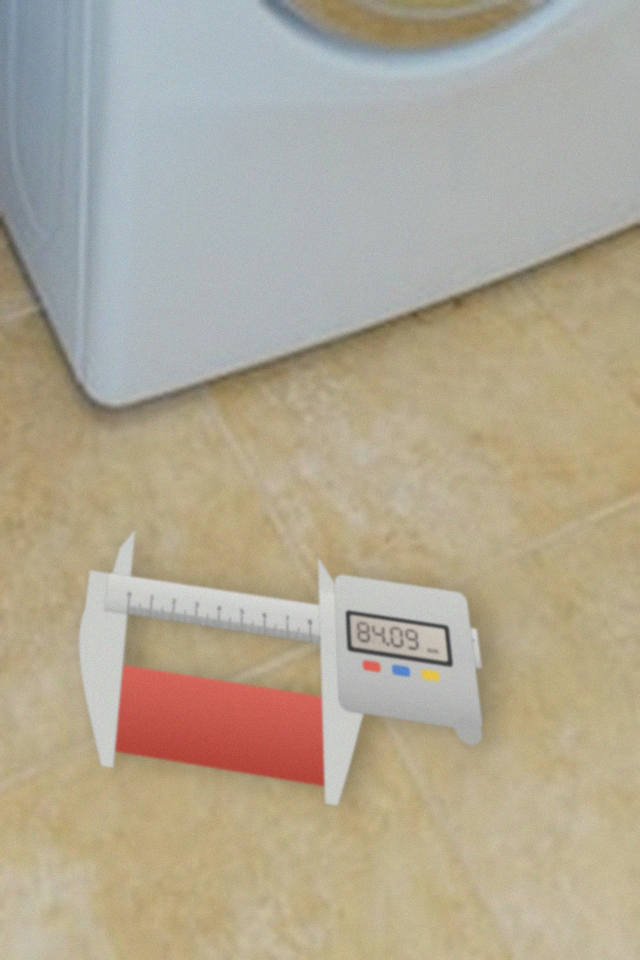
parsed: 84.09 mm
